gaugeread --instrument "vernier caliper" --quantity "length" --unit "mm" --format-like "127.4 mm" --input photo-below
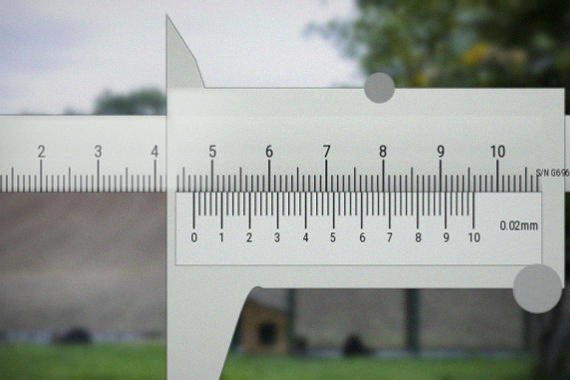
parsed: 46.8 mm
